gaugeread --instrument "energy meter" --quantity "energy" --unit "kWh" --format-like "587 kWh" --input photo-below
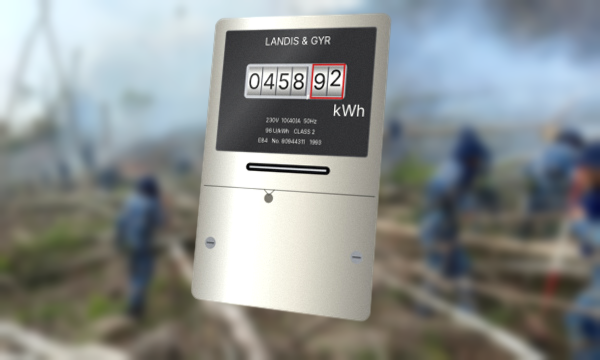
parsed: 458.92 kWh
